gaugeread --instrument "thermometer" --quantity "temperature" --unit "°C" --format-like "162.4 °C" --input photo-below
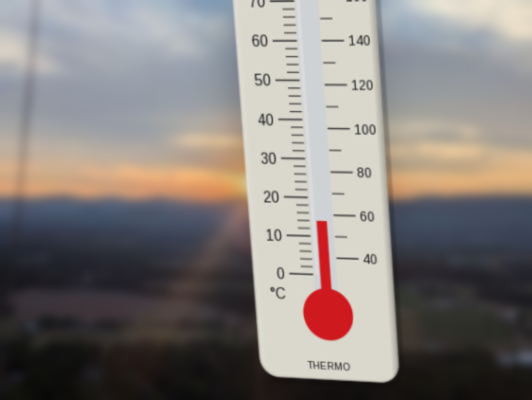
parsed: 14 °C
